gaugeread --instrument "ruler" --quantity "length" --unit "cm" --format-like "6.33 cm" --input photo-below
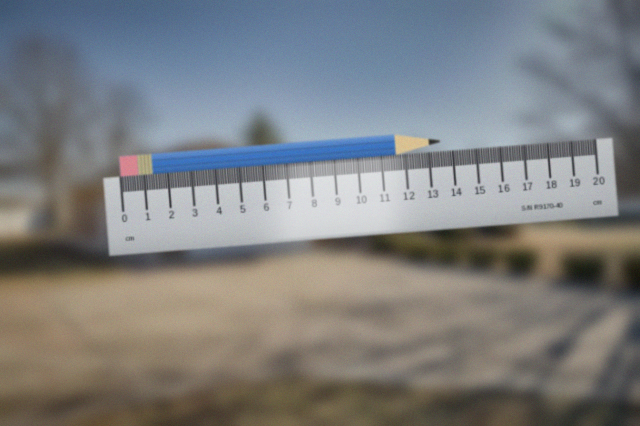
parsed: 13.5 cm
